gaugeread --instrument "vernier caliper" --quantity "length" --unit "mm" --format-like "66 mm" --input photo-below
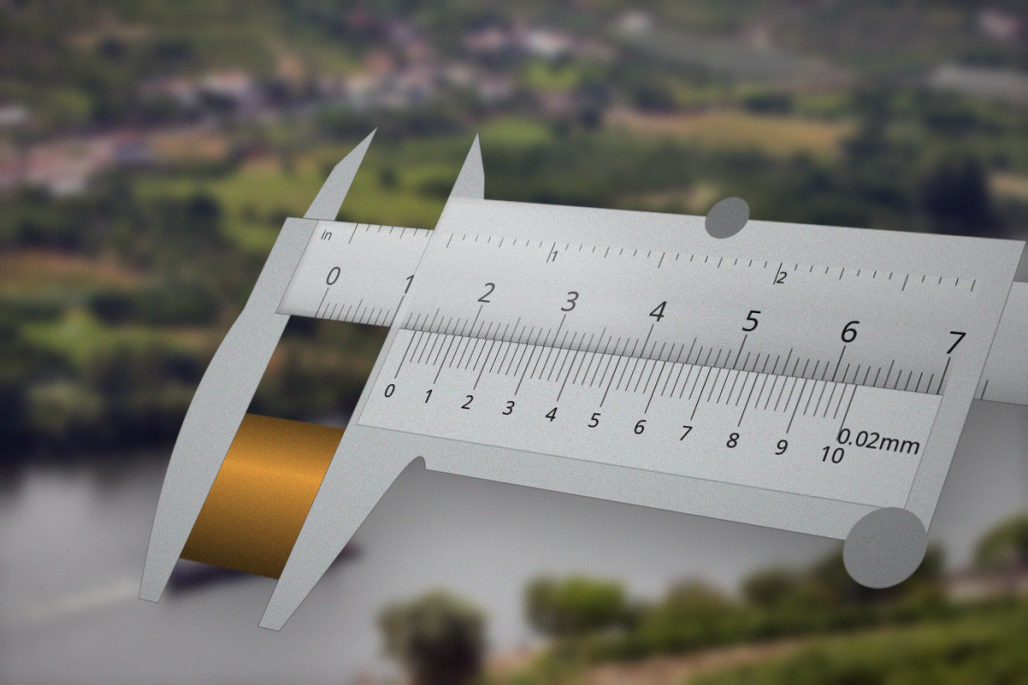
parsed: 13.4 mm
